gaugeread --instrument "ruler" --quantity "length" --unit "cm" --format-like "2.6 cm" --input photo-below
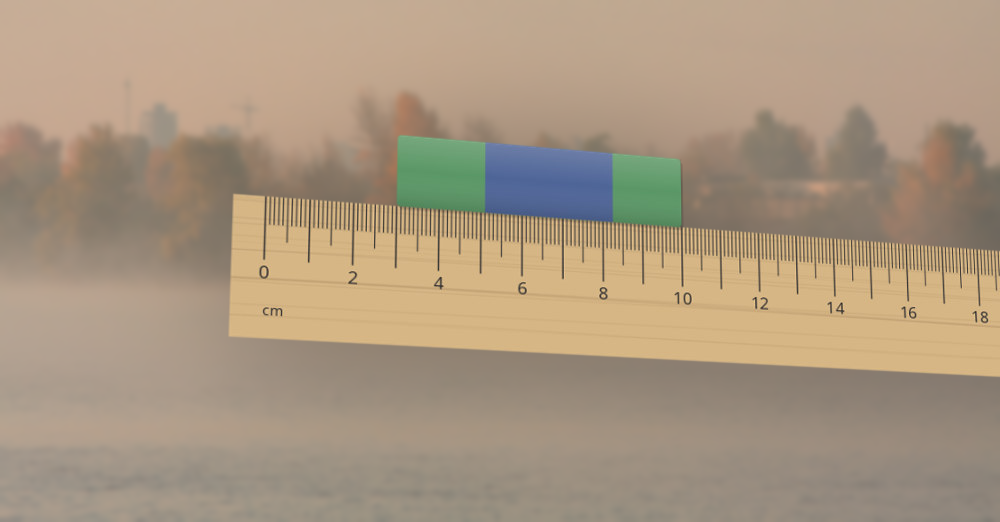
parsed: 7 cm
